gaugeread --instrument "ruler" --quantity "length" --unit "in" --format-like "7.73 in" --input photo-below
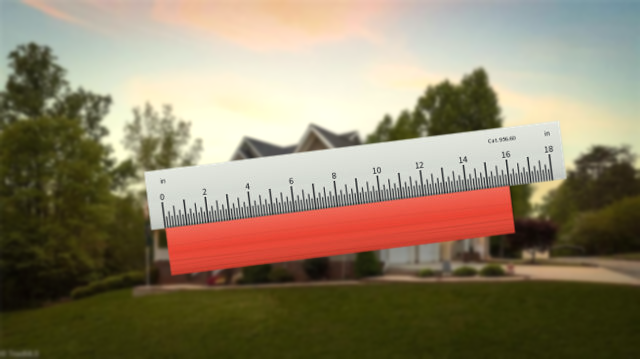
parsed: 16 in
